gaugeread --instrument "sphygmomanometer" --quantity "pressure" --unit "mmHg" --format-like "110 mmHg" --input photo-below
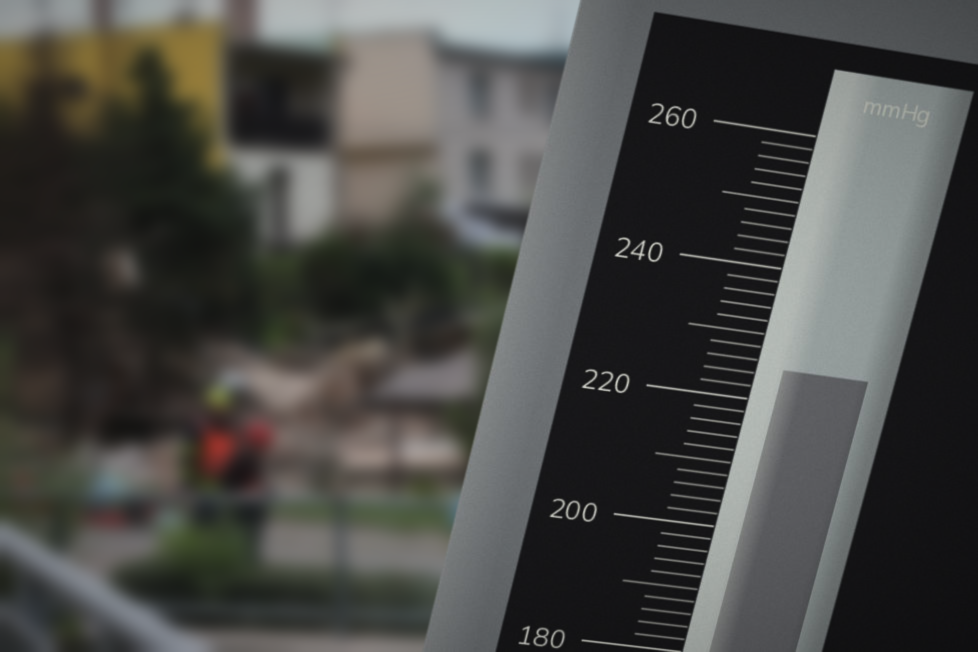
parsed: 225 mmHg
